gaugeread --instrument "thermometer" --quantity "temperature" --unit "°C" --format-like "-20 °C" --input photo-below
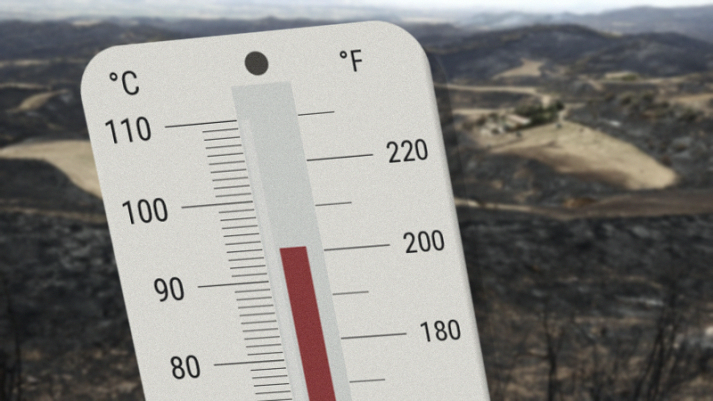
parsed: 94 °C
